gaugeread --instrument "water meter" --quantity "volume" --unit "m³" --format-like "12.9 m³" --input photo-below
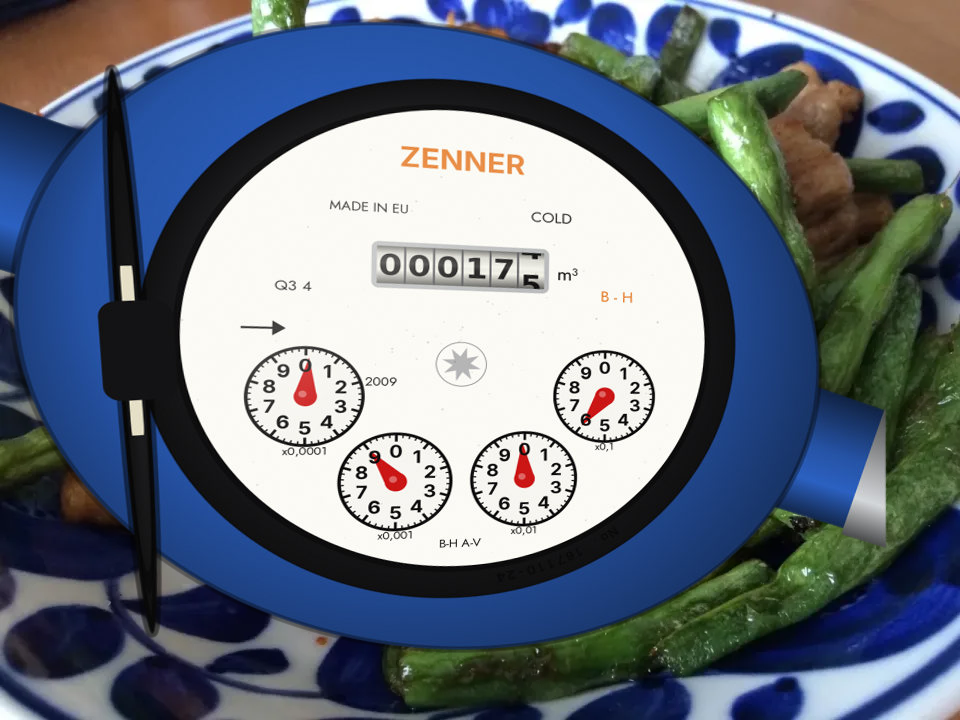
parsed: 174.5990 m³
